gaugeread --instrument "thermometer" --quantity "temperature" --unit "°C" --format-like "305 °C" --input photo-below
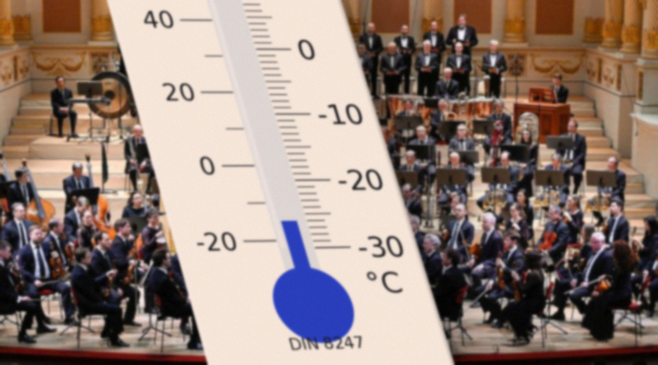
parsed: -26 °C
